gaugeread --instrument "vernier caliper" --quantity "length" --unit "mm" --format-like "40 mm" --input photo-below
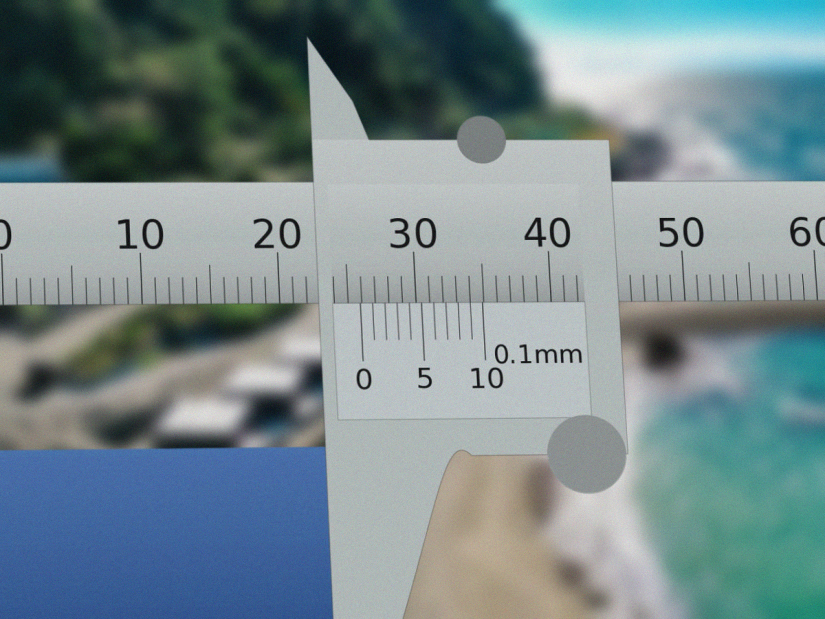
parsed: 25.9 mm
